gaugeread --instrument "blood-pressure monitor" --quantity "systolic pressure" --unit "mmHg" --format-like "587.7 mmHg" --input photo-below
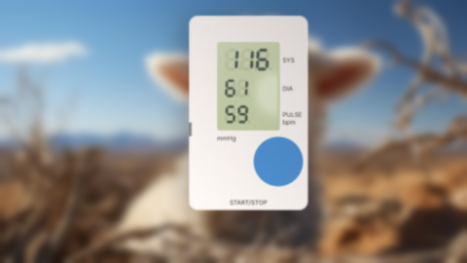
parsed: 116 mmHg
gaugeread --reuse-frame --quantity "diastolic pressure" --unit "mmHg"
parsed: 61 mmHg
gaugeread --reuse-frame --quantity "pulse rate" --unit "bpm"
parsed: 59 bpm
